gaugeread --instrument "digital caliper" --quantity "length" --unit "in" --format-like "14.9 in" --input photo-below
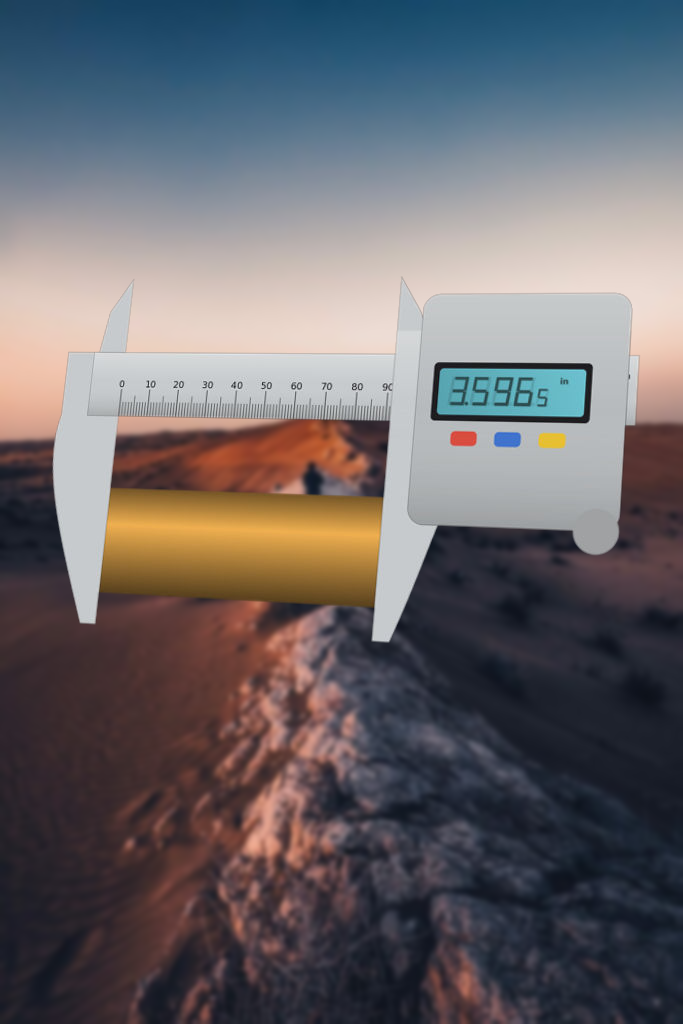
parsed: 3.5965 in
